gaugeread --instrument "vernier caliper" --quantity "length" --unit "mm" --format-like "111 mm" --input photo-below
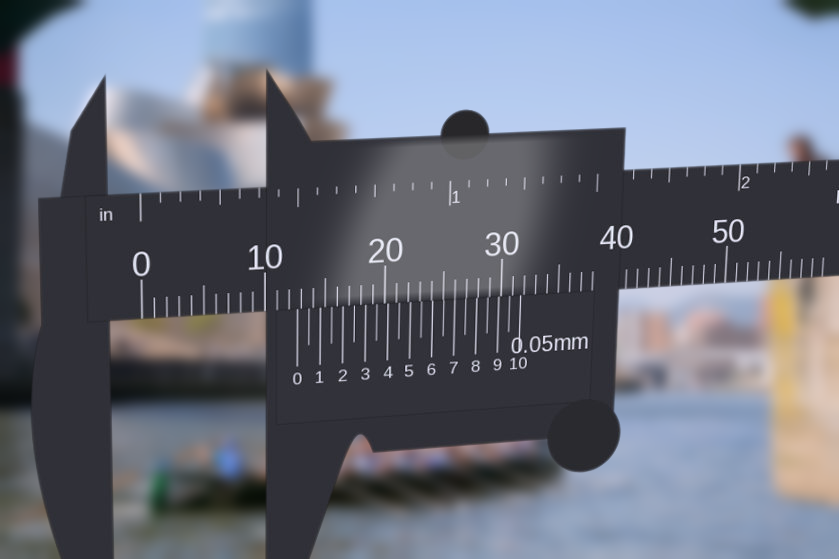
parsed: 12.7 mm
